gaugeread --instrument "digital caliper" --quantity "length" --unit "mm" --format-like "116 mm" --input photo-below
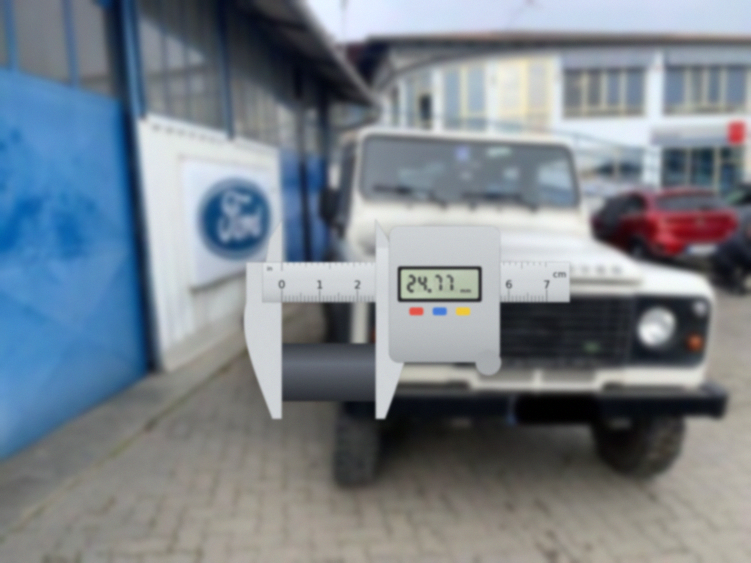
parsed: 24.77 mm
